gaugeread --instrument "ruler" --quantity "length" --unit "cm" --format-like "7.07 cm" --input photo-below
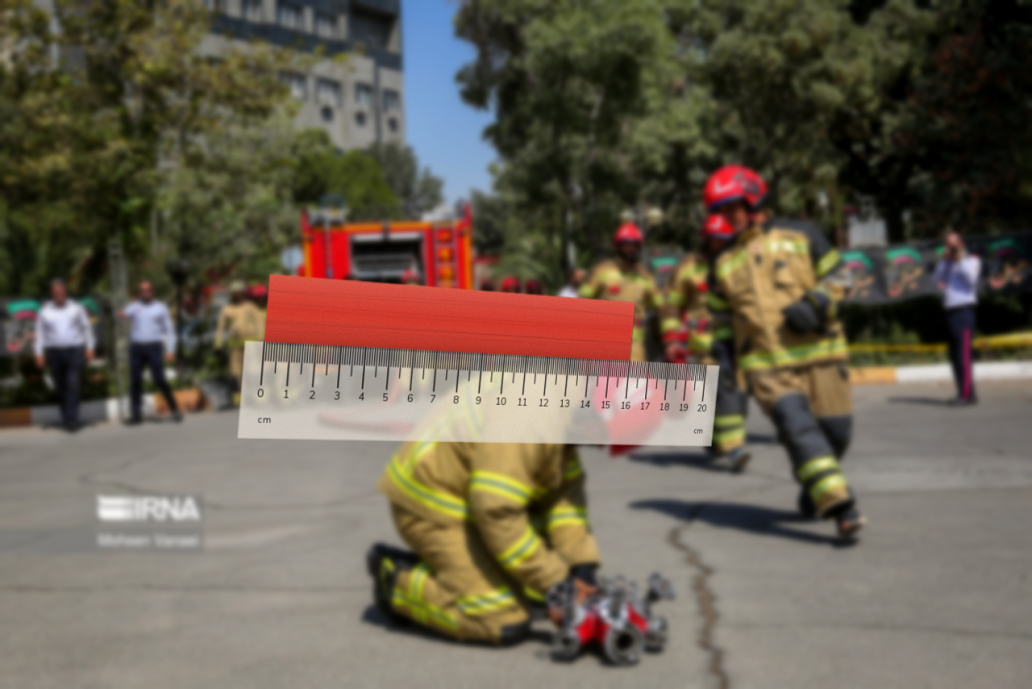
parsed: 16 cm
